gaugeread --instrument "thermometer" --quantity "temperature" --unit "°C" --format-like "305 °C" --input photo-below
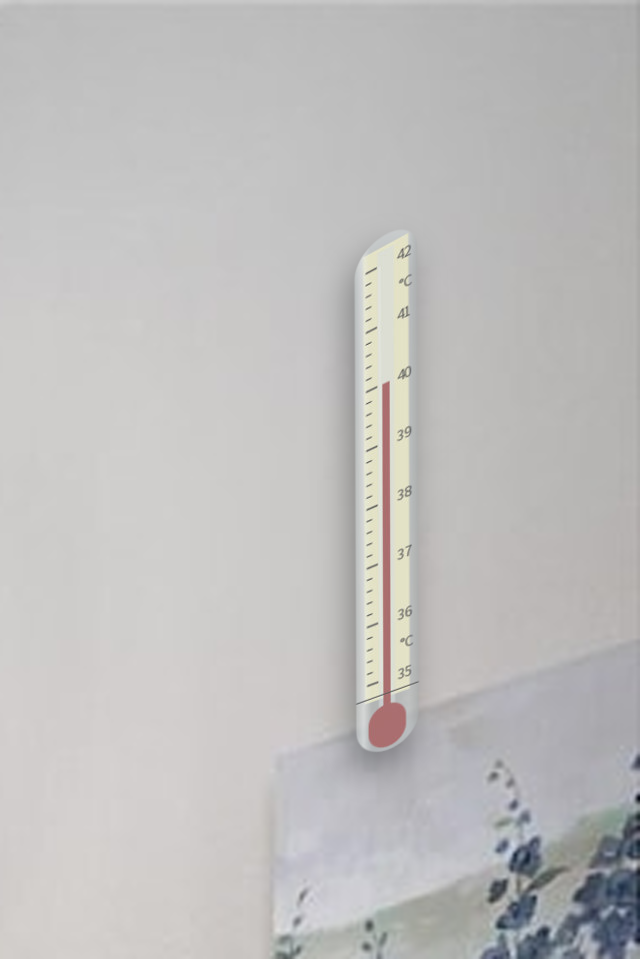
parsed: 40 °C
